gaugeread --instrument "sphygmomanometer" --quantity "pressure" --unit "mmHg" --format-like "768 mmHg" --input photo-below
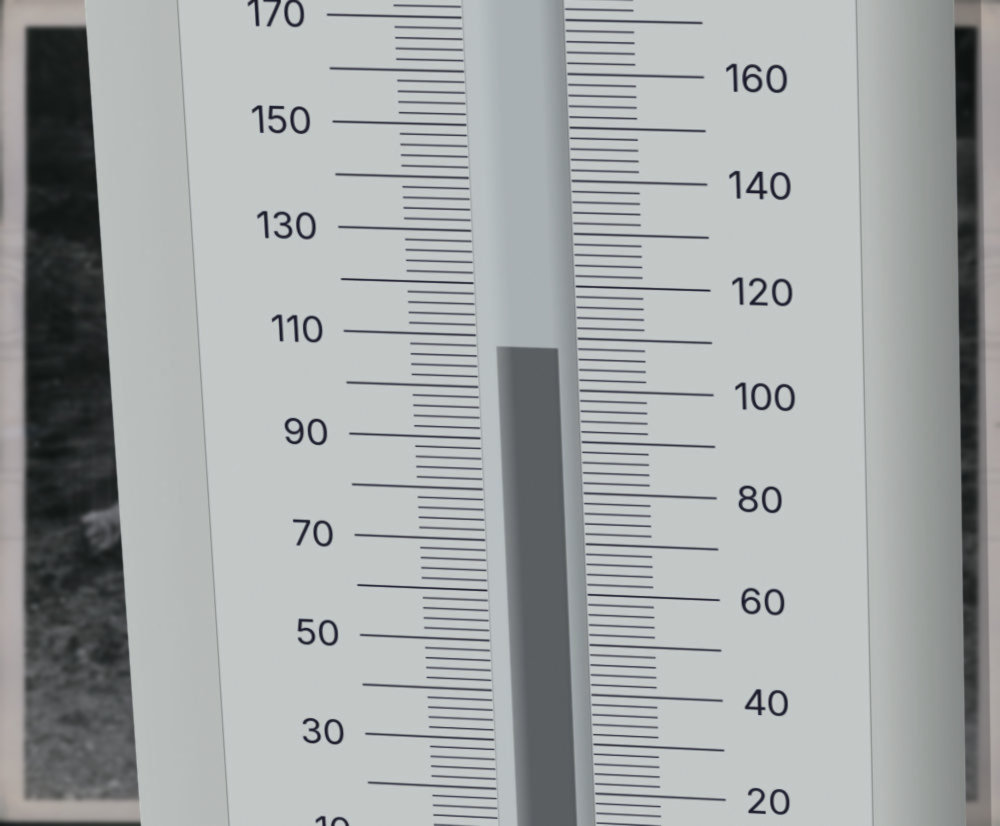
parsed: 108 mmHg
